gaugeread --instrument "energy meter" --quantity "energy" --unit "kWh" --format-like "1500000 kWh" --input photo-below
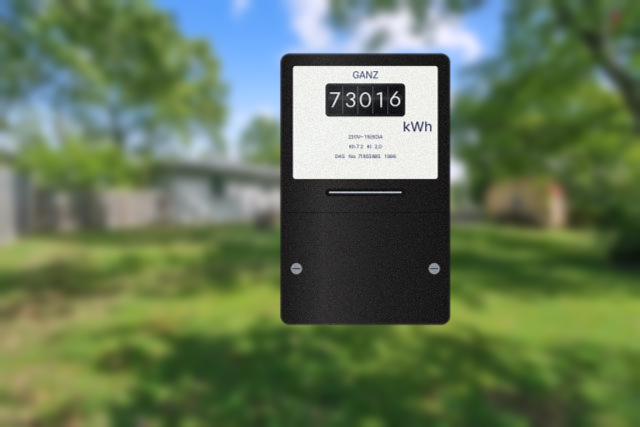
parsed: 73016 kWh
